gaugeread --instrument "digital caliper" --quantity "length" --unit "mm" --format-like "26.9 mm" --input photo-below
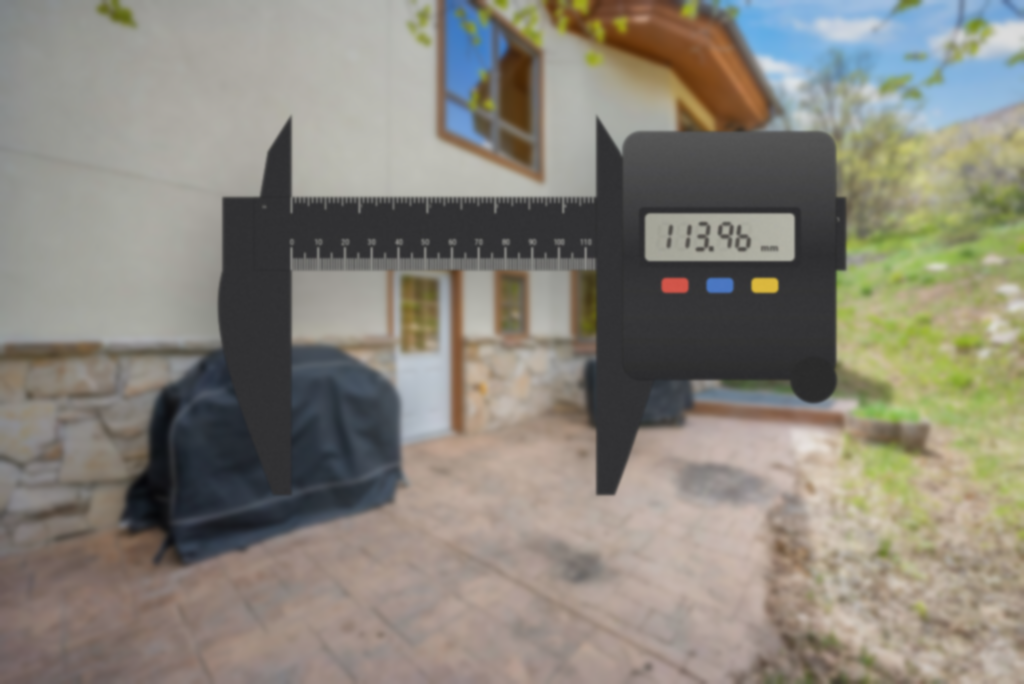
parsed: 113.96 mm
